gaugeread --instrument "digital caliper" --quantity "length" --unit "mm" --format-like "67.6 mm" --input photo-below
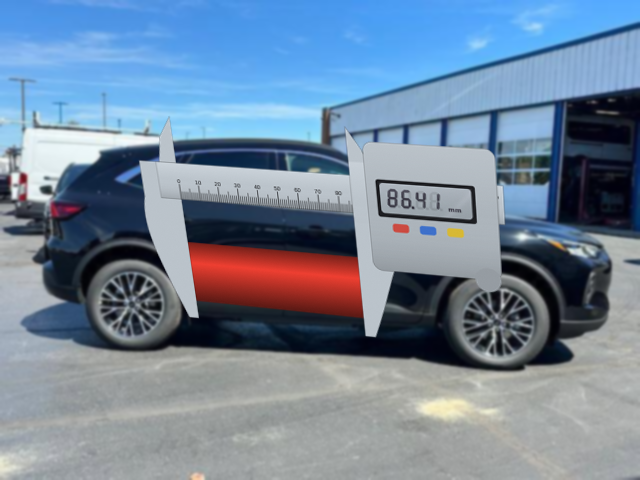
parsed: 86.41 mm
